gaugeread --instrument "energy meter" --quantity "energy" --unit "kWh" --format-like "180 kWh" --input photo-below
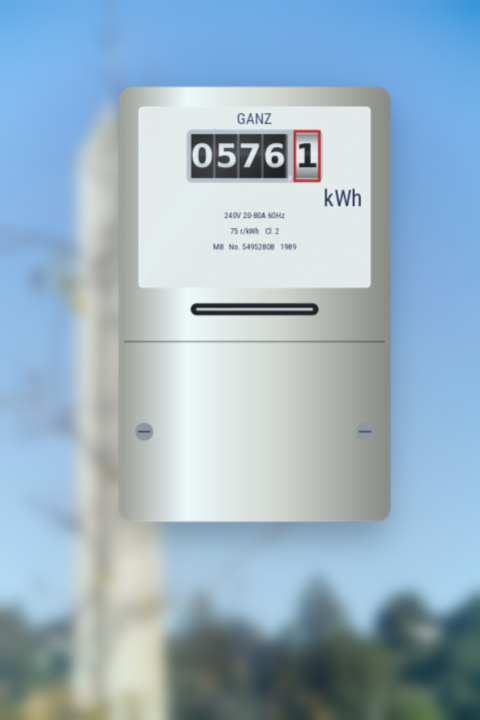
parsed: 576.1 kWh
